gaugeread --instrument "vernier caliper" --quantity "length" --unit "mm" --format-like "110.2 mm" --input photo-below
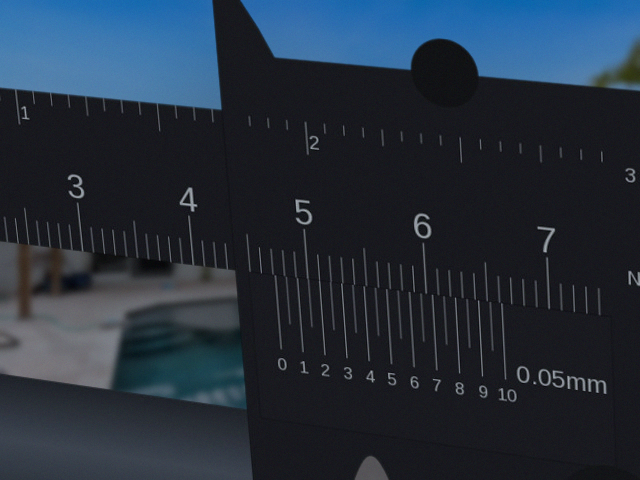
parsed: 47.2 mm
